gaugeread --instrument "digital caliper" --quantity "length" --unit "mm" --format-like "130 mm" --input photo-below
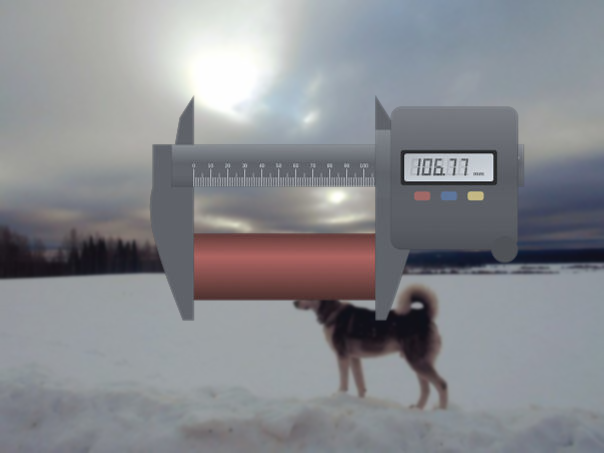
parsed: 106.77 mm
